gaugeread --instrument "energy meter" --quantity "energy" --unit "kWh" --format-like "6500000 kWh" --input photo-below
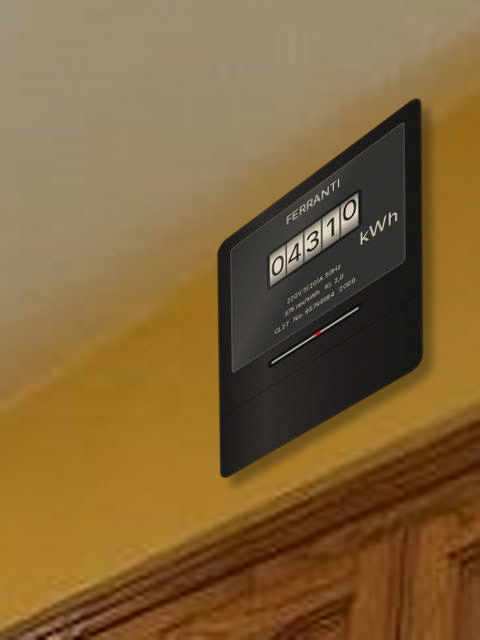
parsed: 4310 kWh
